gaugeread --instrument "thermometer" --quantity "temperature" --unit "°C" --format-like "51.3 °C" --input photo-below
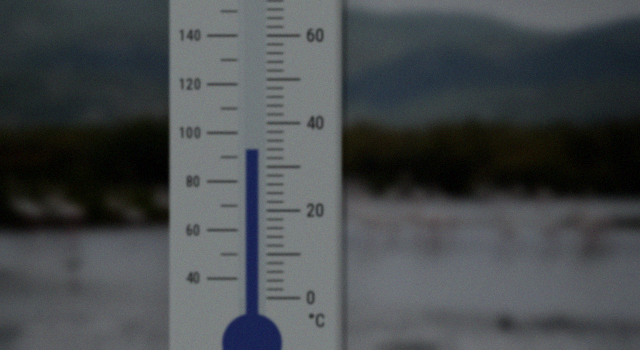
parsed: 34 °C
